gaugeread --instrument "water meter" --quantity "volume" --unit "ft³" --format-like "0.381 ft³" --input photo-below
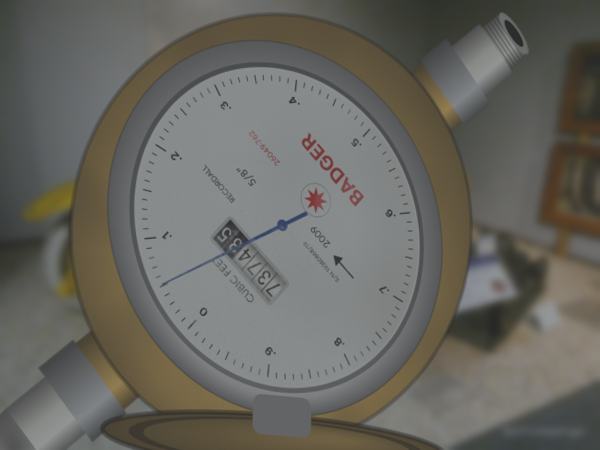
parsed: 737435.05 ft³
